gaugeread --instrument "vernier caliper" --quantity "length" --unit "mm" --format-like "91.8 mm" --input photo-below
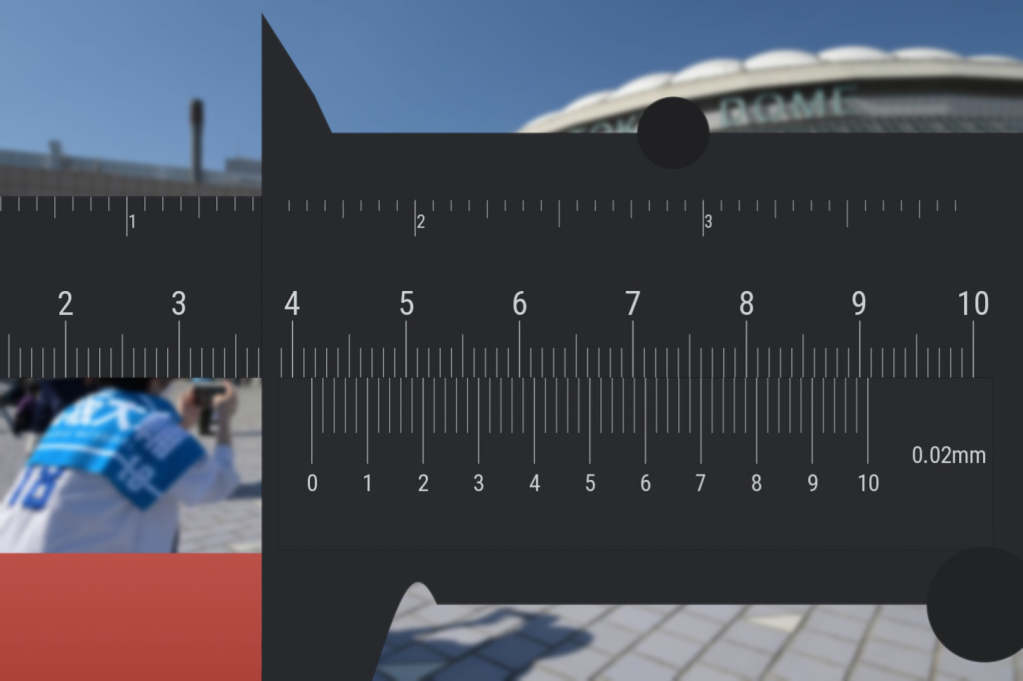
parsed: 41.7 mm
